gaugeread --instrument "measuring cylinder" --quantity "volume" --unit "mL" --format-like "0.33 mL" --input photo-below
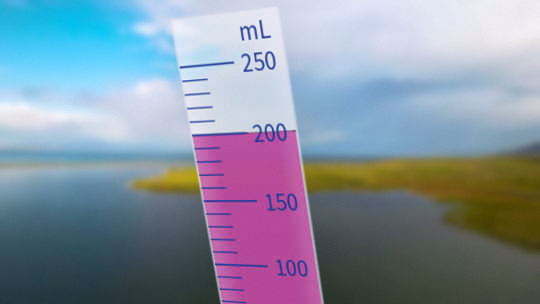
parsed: 200 mL
